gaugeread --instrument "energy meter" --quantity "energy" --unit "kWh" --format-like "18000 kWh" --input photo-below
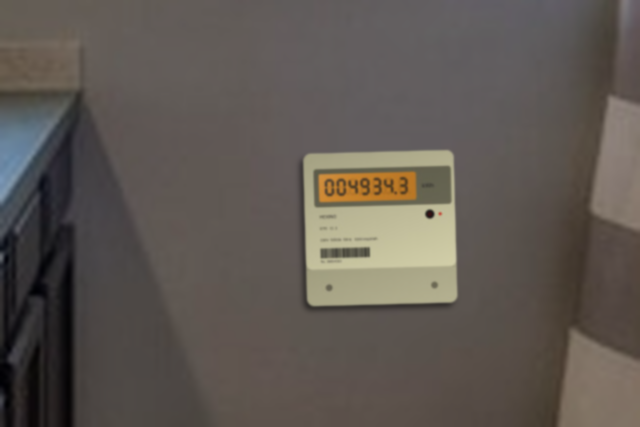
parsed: 4934.3 kWh
